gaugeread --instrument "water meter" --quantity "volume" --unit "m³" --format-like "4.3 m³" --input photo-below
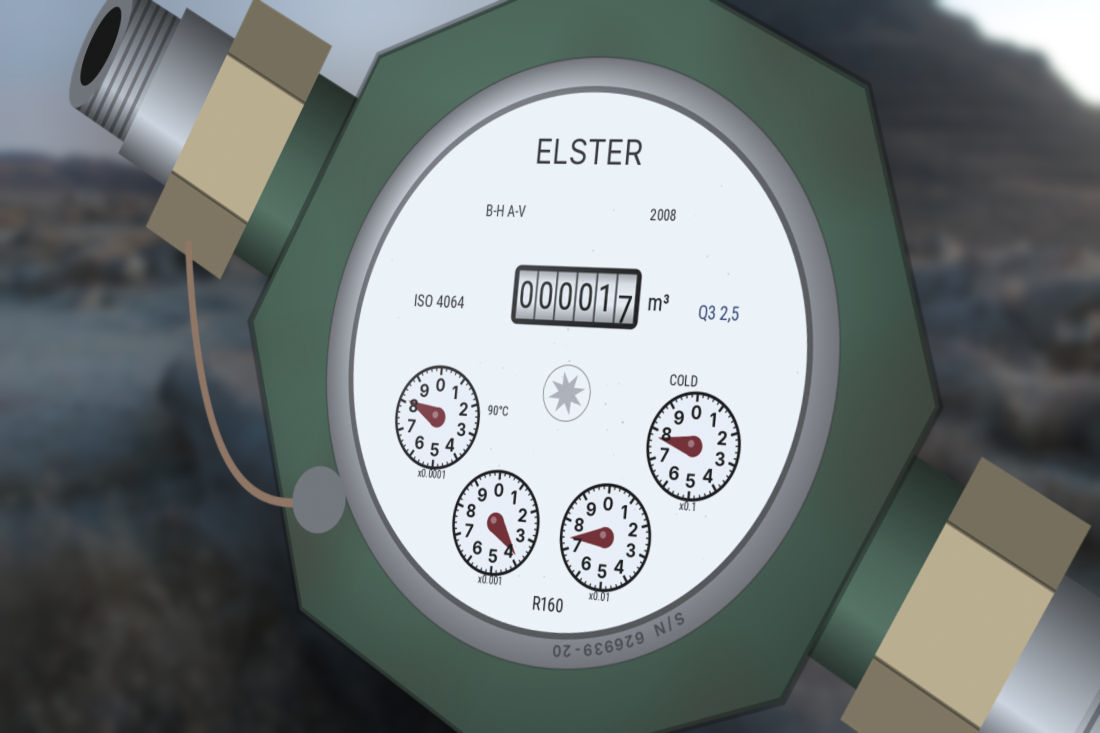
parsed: 16.7738 m³
